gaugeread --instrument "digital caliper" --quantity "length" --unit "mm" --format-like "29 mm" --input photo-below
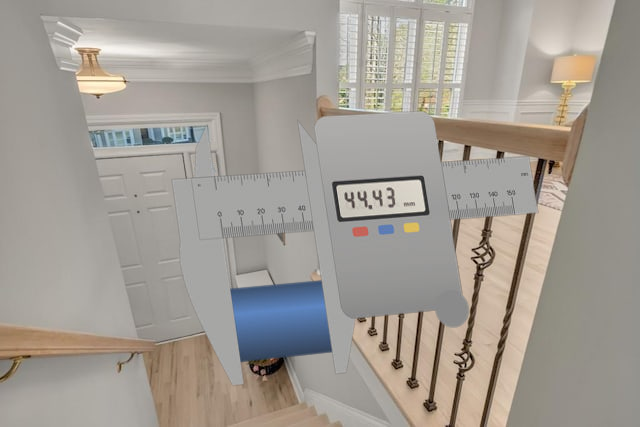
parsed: 44.43 mm
